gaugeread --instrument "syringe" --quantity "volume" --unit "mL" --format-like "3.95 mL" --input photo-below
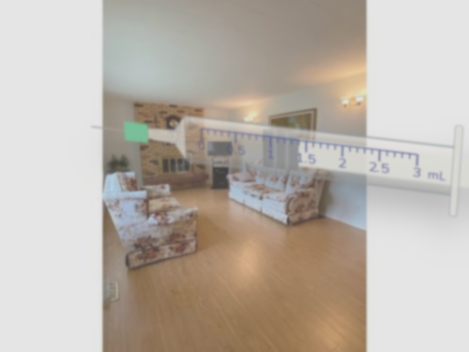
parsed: 0.9 mL
